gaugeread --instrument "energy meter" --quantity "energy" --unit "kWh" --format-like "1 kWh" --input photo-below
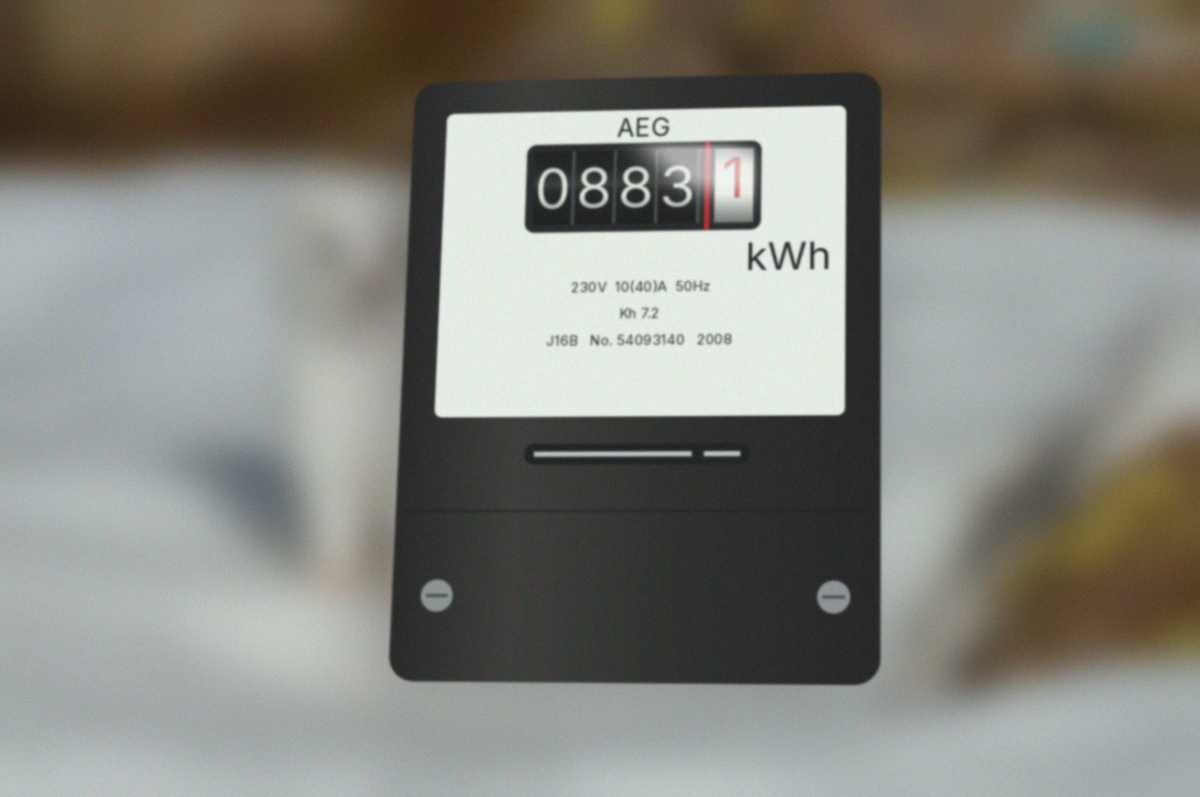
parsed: 883.1 kWh
